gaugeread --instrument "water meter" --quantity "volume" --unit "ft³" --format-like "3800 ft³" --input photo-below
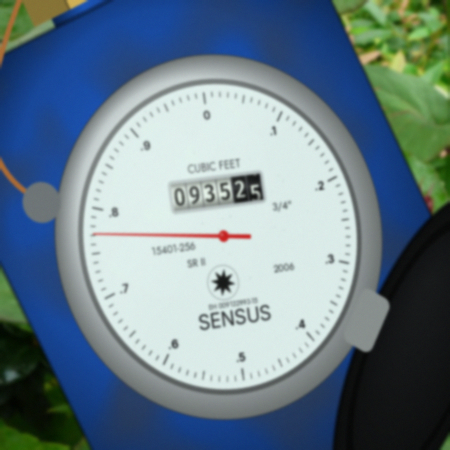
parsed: 93524.77 ft³
